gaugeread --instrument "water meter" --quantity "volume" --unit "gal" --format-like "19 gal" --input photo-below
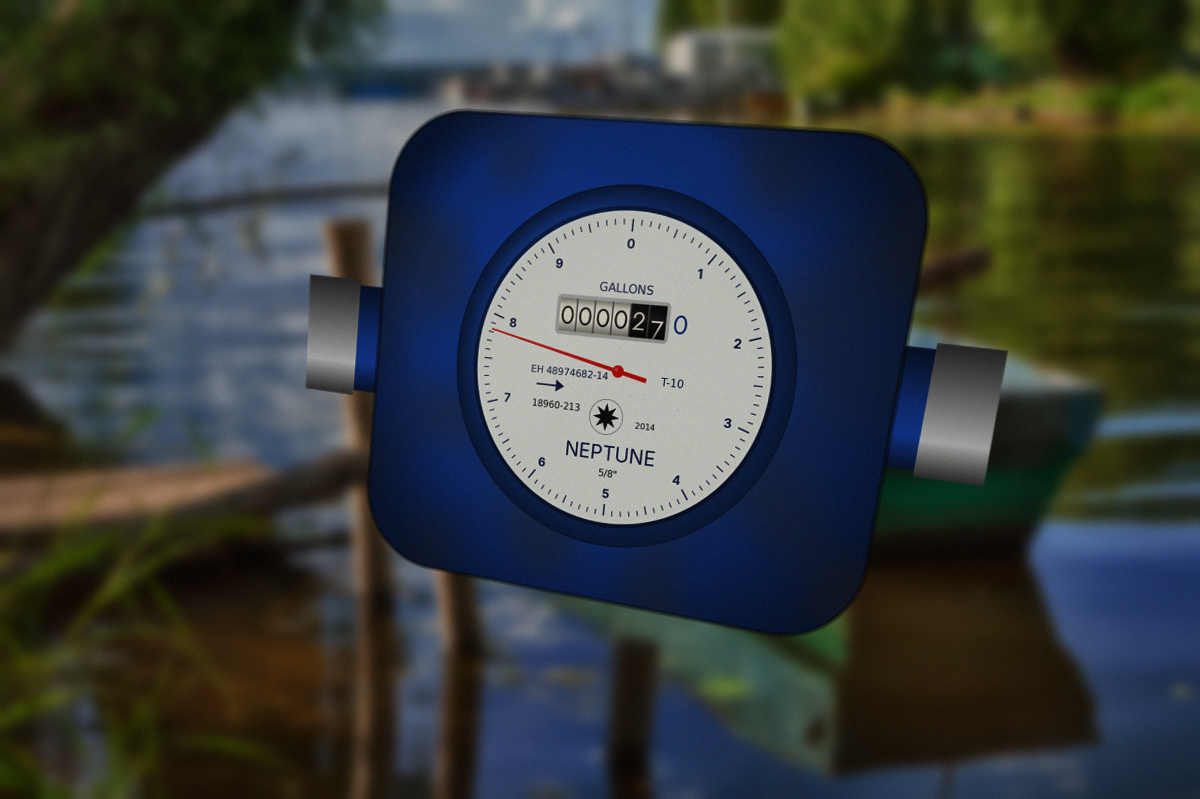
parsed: 267.8 gal
